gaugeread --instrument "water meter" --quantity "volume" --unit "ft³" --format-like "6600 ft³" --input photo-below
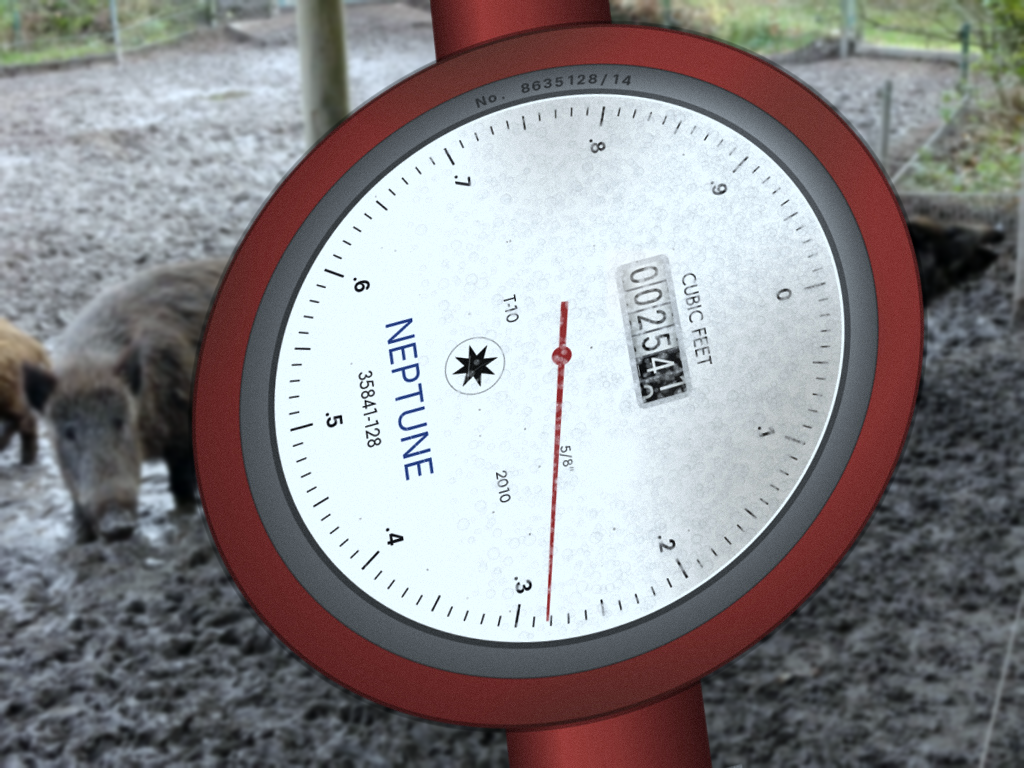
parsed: 2541.28 ft³
